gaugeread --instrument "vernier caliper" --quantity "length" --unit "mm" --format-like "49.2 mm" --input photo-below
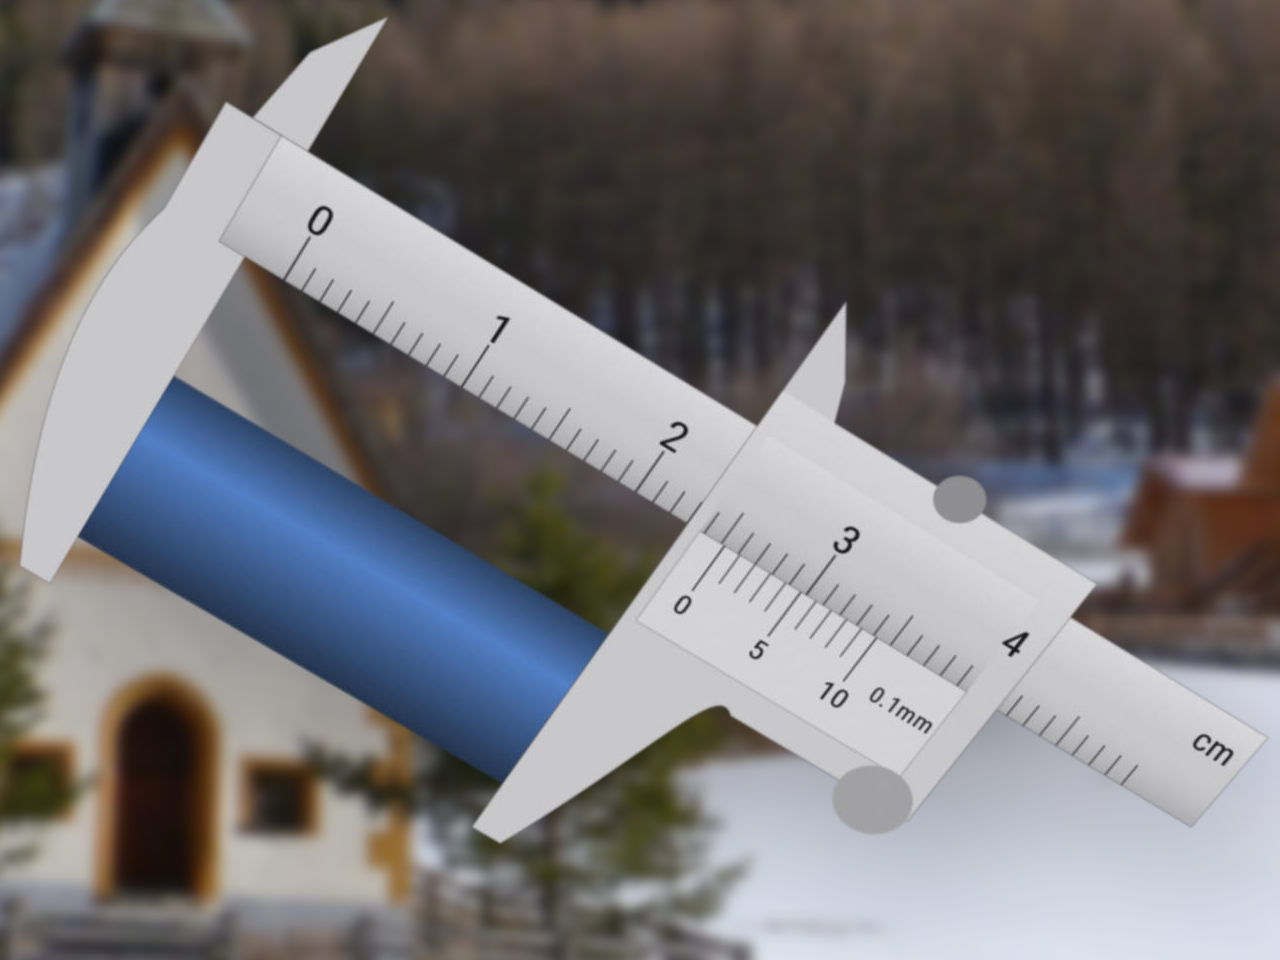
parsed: 25.2 mm
